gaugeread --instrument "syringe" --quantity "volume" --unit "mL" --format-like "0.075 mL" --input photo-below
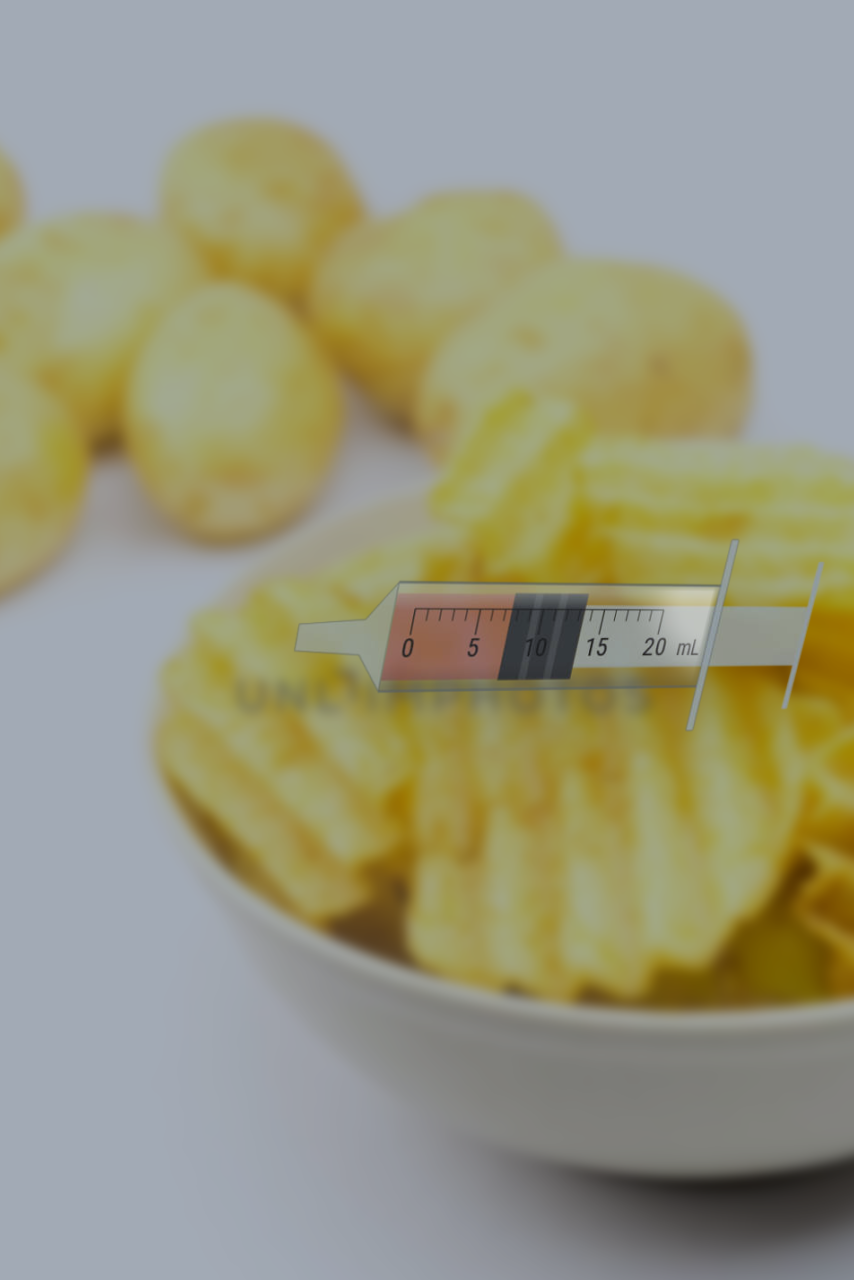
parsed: 7.5 mL
